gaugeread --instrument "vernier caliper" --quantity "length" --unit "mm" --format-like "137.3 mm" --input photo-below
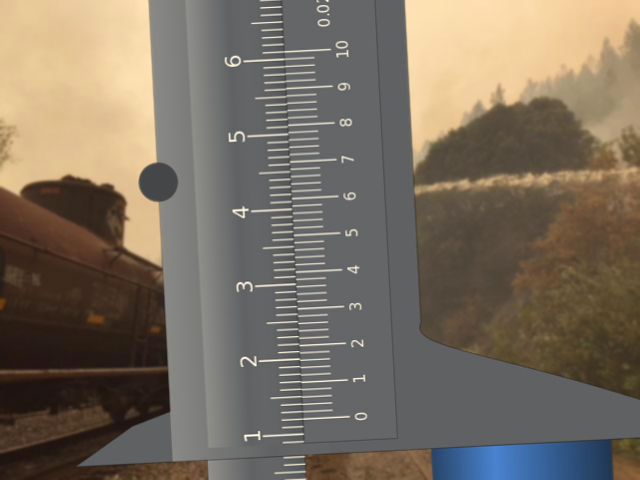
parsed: 12.0 mm
